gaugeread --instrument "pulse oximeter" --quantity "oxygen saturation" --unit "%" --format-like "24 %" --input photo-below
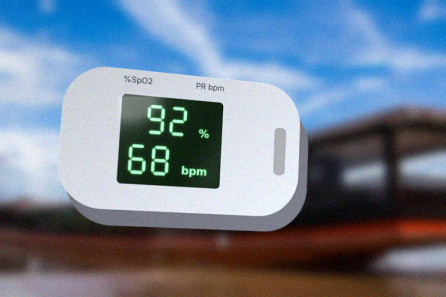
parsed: 92 %
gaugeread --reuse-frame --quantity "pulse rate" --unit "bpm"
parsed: 68 bpm
